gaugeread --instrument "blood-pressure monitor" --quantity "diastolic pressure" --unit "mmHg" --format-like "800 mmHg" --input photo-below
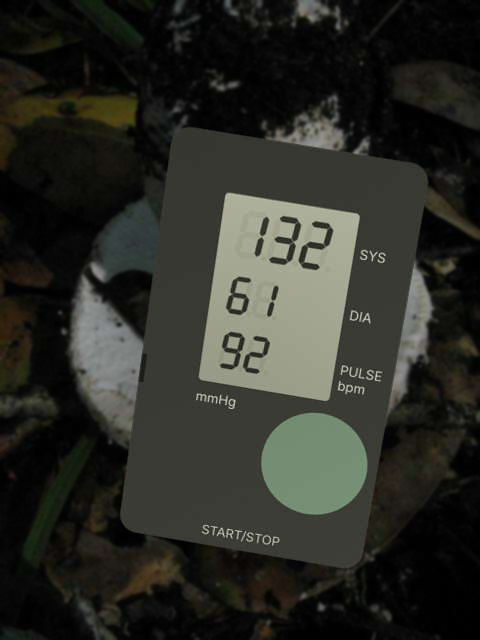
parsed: 61 mmHg
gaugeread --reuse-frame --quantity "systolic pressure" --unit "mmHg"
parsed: 132 mmHg
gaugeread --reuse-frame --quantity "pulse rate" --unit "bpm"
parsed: 92 bpm
